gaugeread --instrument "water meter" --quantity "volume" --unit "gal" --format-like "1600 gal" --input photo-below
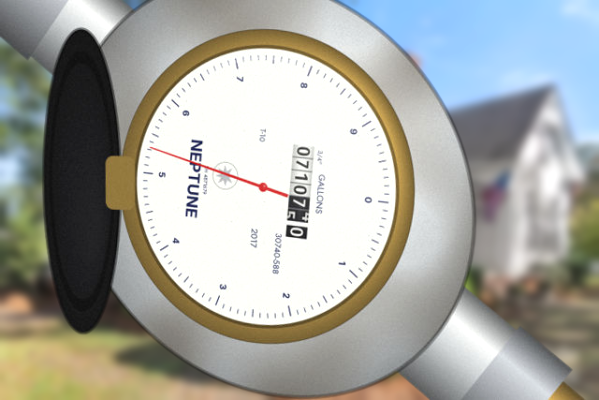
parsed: 710745.3 gal
